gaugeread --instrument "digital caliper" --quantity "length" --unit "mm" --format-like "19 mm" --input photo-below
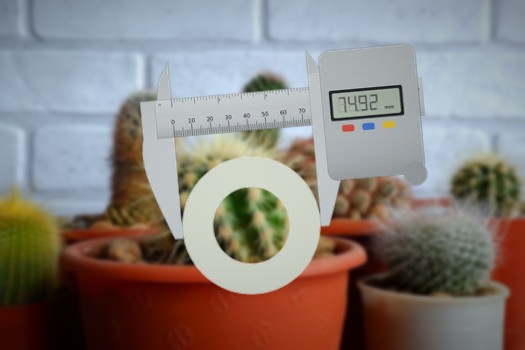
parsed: 74.92 mm
